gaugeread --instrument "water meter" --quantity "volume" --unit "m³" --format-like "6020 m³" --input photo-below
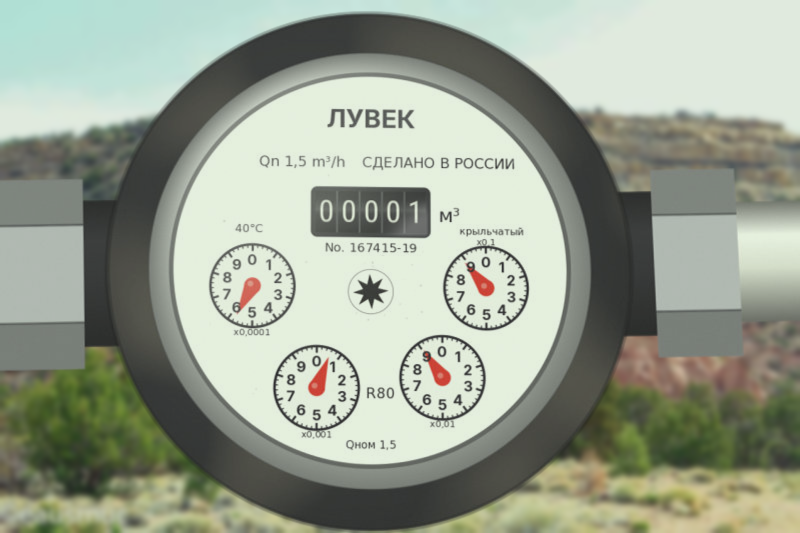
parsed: 1.8905 m³
